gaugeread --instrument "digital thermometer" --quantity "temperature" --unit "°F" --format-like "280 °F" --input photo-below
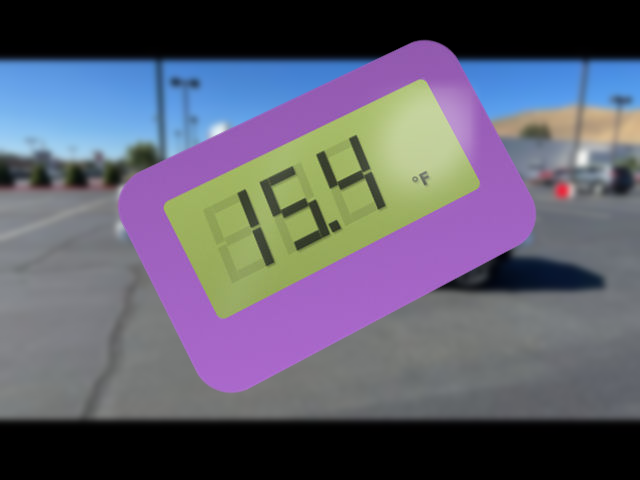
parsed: 15.4 °F
